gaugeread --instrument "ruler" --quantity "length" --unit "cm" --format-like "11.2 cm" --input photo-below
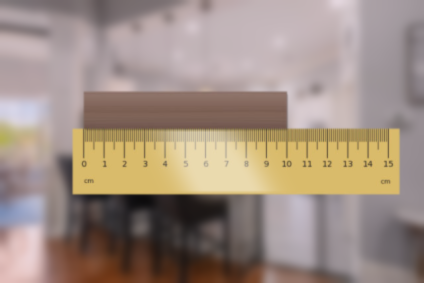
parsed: 10 cm
